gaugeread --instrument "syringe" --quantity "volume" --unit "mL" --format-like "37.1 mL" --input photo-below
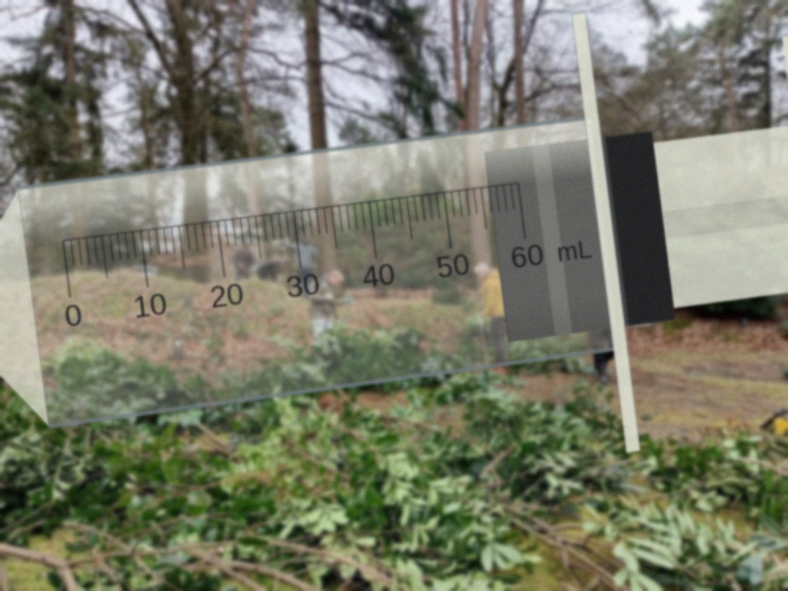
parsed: 56 mL
